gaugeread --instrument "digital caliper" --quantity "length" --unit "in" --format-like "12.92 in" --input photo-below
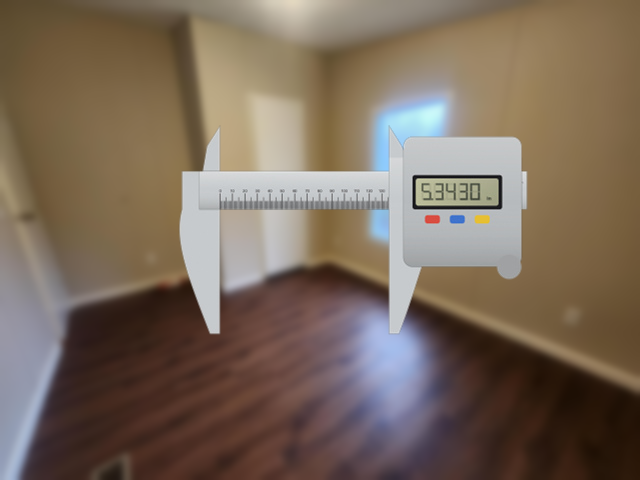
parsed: 5.3430 in
